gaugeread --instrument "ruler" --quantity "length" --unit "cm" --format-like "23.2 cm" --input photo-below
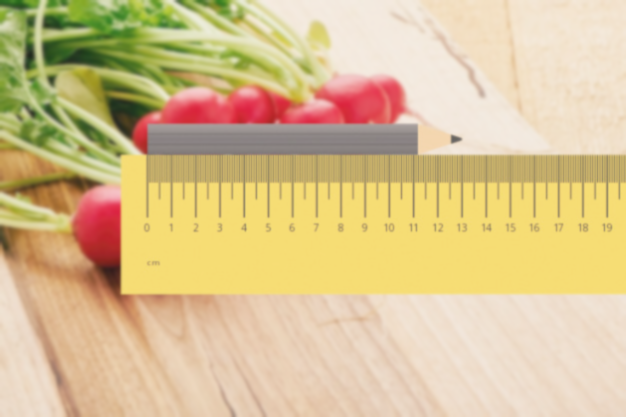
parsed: 13 cm
